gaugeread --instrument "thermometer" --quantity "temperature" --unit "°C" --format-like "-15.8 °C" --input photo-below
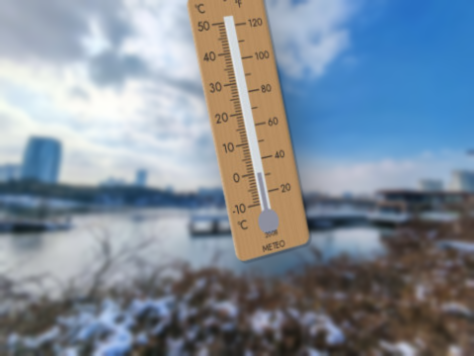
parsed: 0 °C
